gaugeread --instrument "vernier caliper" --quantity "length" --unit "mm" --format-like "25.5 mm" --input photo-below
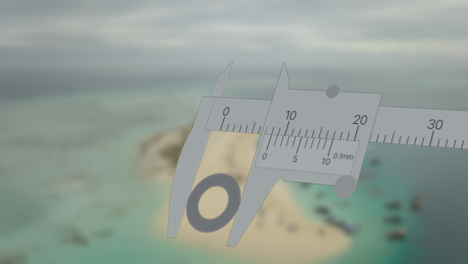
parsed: 8.0 mm
